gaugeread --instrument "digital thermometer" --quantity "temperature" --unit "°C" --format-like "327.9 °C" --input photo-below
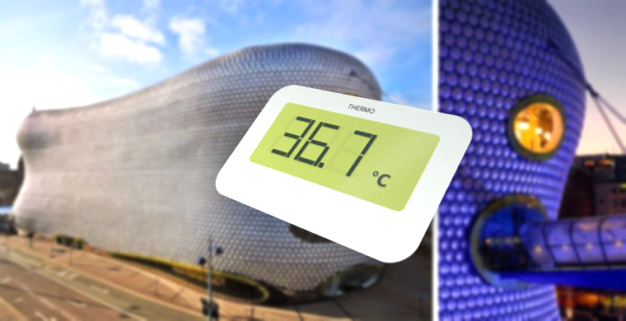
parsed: 36.7 °C
